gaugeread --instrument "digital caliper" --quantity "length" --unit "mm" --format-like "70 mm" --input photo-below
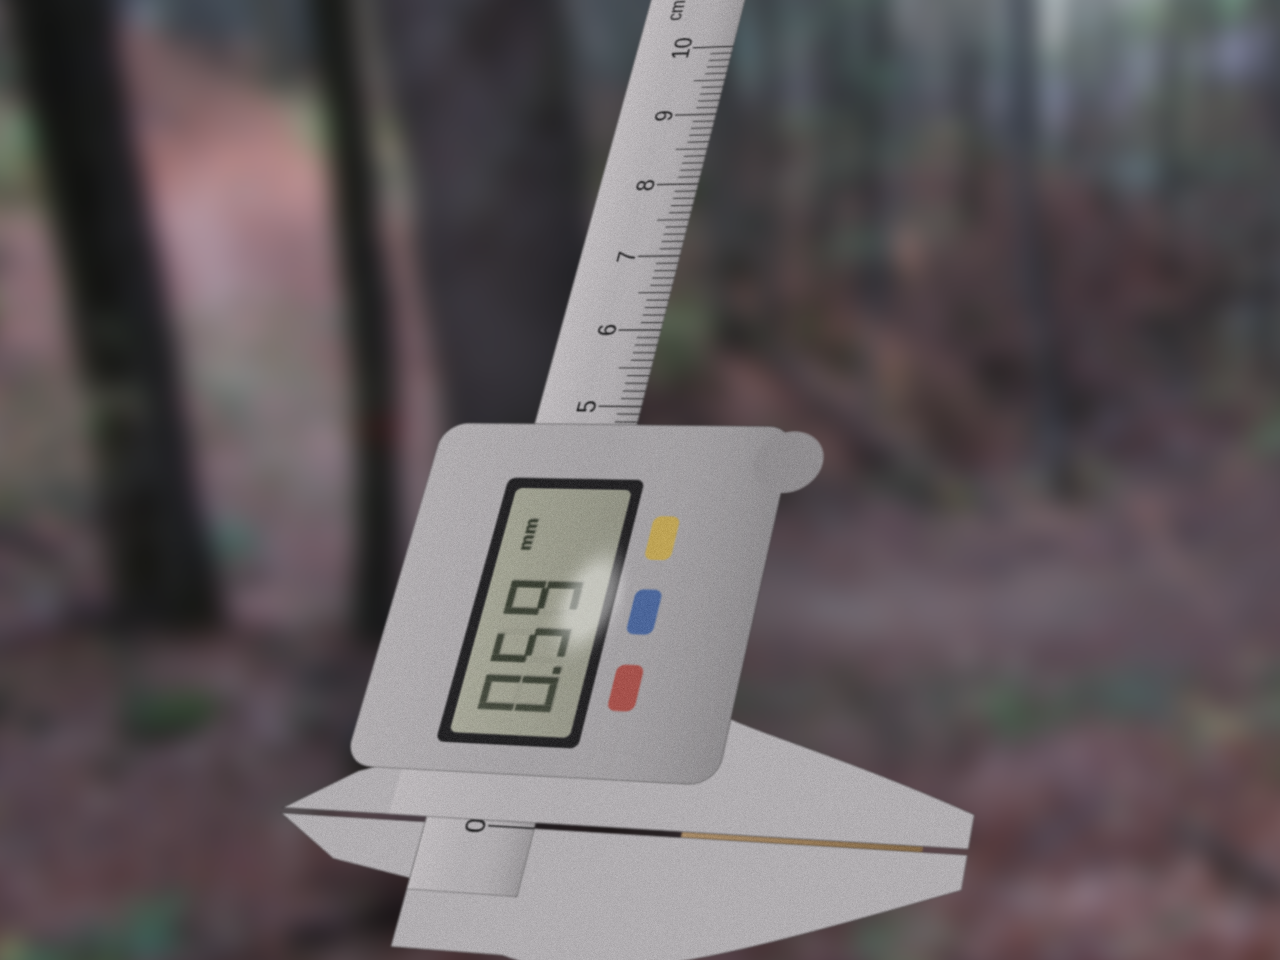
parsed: 0.59 mm
